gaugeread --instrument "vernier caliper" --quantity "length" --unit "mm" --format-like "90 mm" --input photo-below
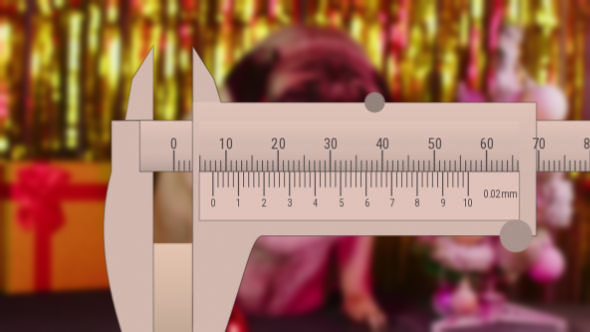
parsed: 7.5 mm
